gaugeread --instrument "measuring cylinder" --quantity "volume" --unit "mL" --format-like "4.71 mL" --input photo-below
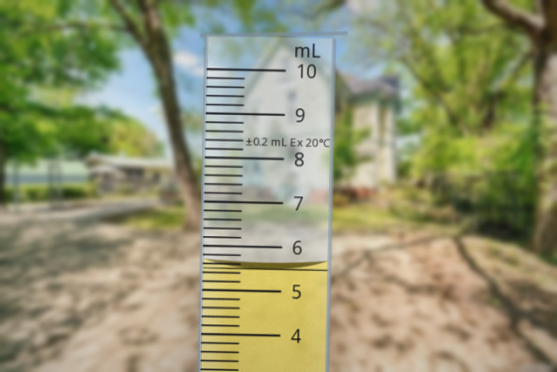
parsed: 5.5 mL
